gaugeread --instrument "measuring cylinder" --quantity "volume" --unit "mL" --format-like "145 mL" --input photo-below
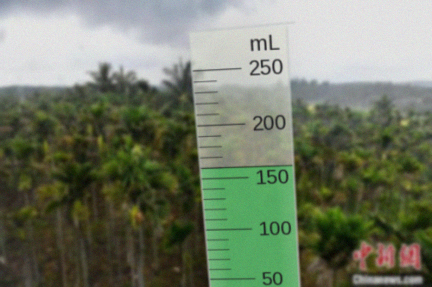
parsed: 160 mL
